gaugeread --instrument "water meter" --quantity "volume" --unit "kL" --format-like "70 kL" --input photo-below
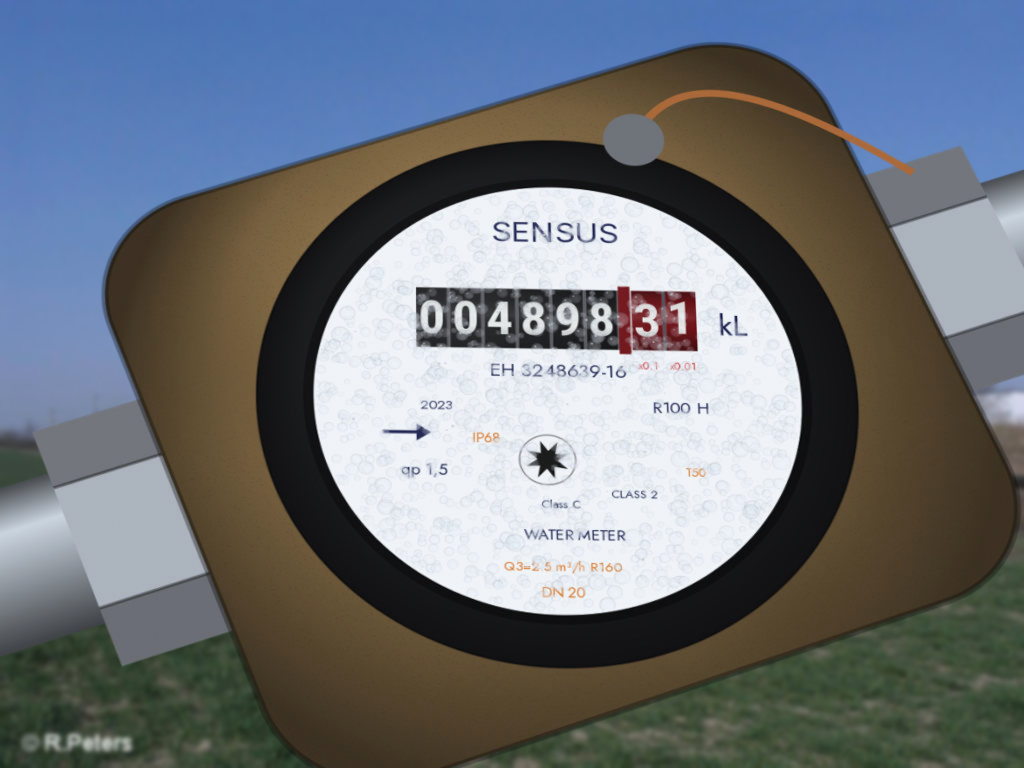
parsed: 4898.31 kL
